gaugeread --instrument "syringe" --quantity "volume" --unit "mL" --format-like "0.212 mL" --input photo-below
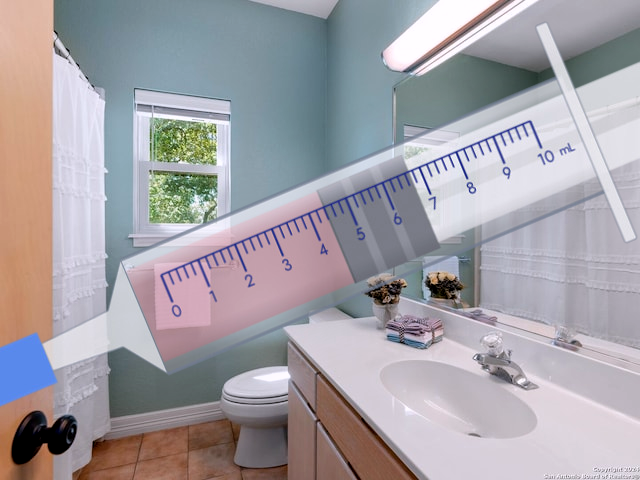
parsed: 4.4 mL
